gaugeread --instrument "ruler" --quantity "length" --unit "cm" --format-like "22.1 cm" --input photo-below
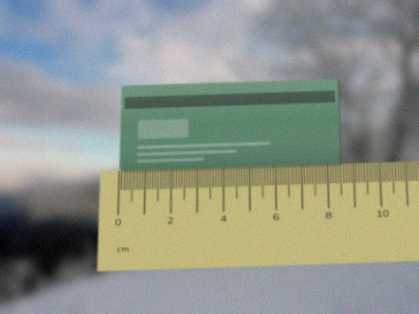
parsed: 8.5 cm
